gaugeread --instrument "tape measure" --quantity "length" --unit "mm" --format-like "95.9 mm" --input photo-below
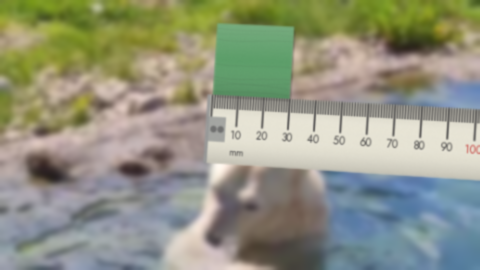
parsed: 30 mm
